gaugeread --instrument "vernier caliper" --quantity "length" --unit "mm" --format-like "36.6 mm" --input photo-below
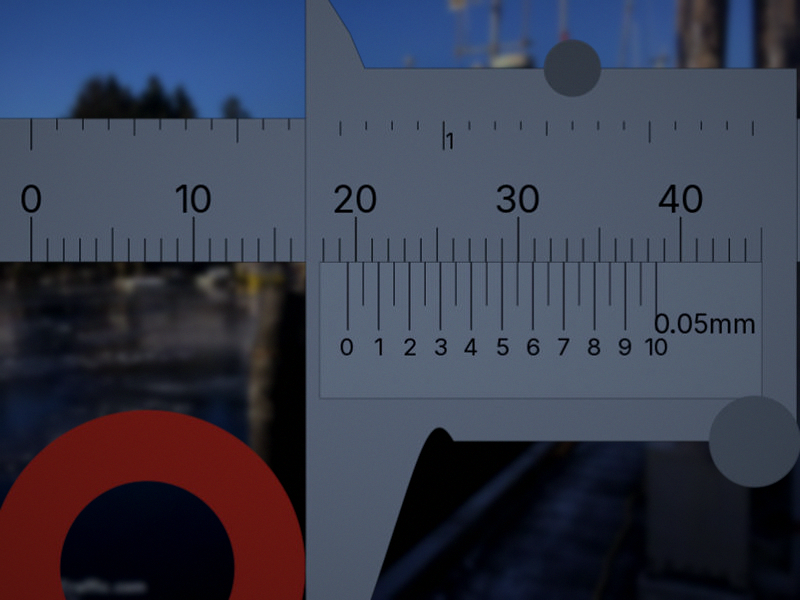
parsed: 19.5 mm
